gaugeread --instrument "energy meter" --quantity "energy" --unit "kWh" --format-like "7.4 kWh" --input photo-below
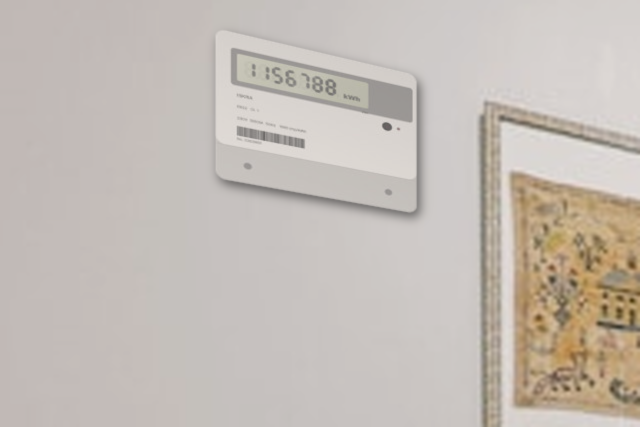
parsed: 1156788 kWh
